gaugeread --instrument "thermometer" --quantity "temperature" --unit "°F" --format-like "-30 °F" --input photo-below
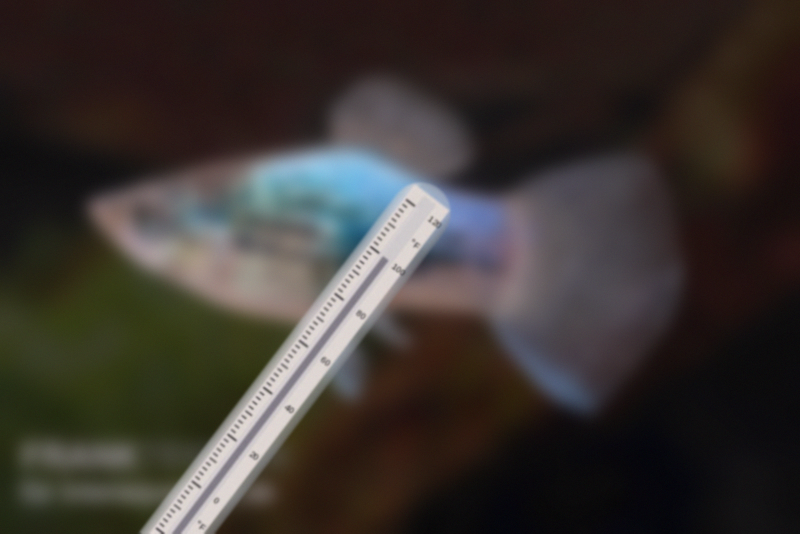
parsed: 100 °F
